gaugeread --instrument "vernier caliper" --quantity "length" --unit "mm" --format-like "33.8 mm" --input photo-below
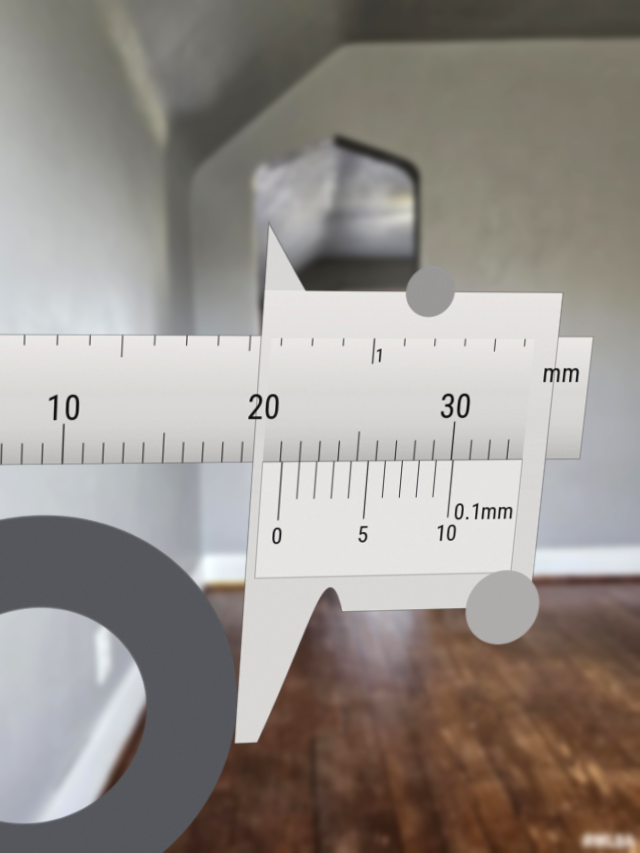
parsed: 21.1 mm
